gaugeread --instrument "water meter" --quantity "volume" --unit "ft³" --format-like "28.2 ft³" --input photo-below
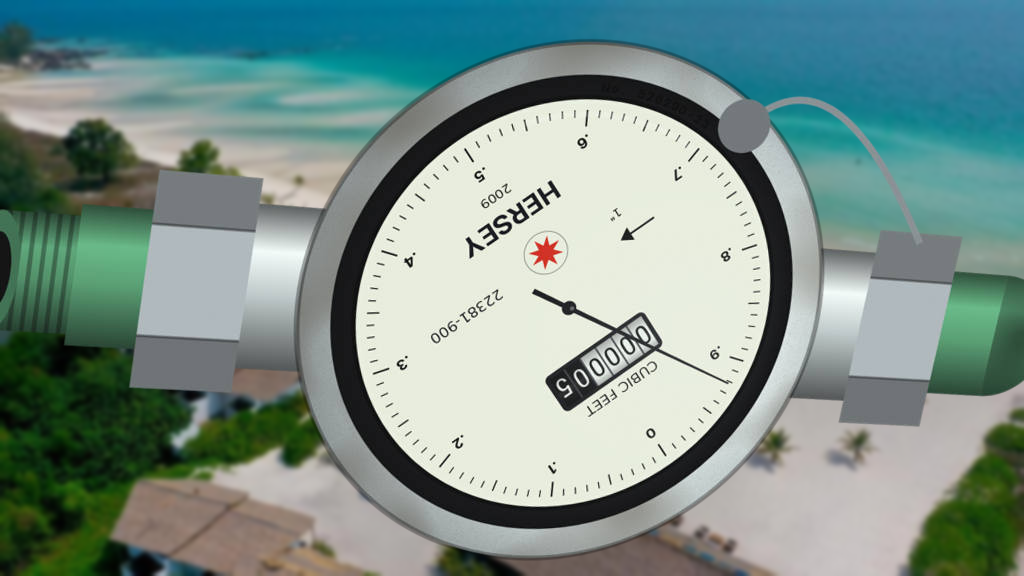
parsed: 4.92 ft³
